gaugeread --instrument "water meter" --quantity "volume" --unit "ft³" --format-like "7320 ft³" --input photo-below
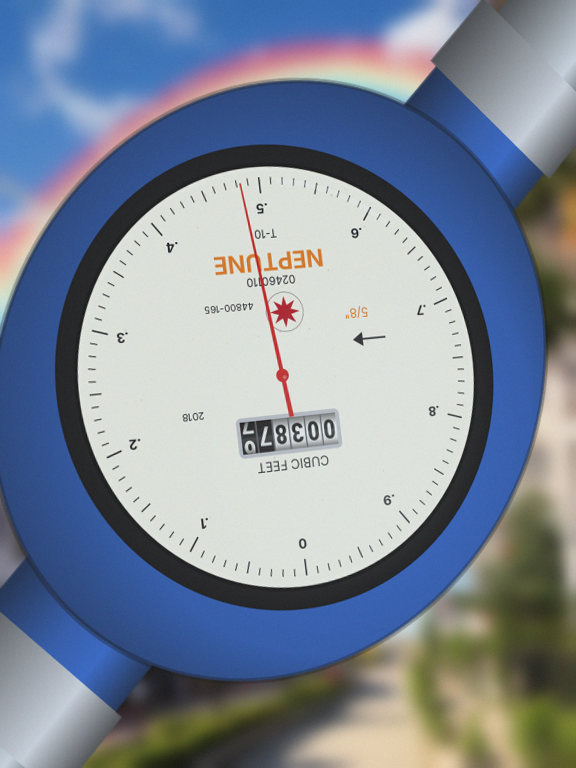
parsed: 3876.48 ft³
